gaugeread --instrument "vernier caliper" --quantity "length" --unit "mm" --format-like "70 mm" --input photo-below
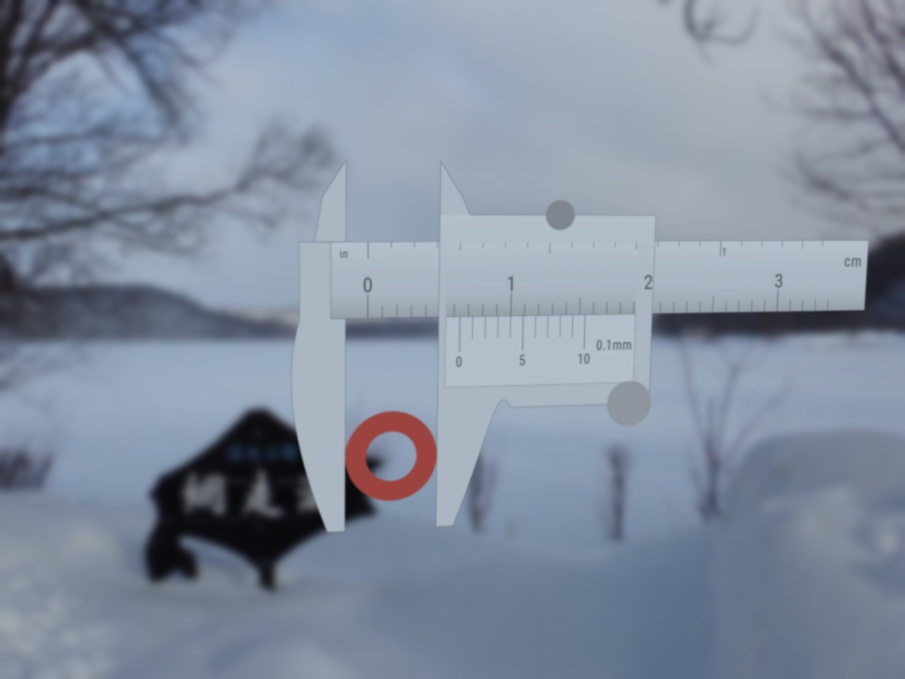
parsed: 6.4 mm
